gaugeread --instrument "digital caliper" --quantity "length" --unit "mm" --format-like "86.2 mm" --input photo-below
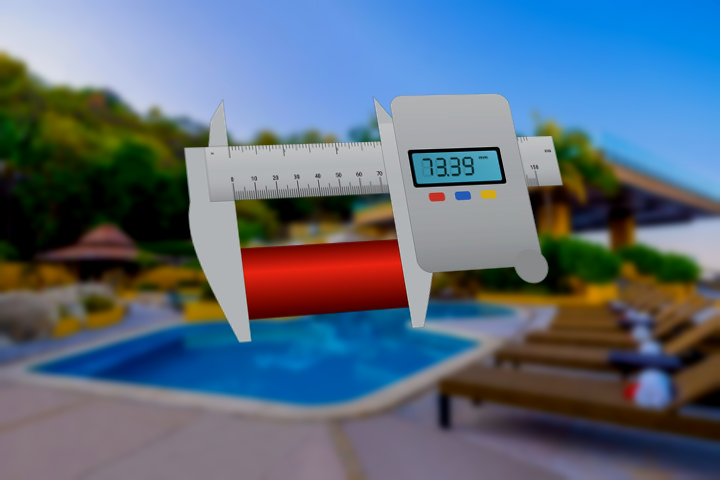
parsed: 73.39 mm
